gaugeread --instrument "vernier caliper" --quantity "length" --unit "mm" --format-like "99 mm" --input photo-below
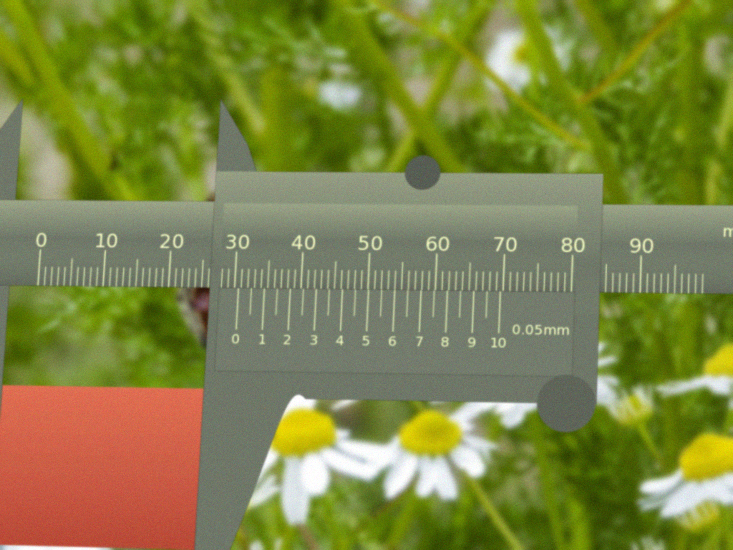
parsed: 30.6 mm
